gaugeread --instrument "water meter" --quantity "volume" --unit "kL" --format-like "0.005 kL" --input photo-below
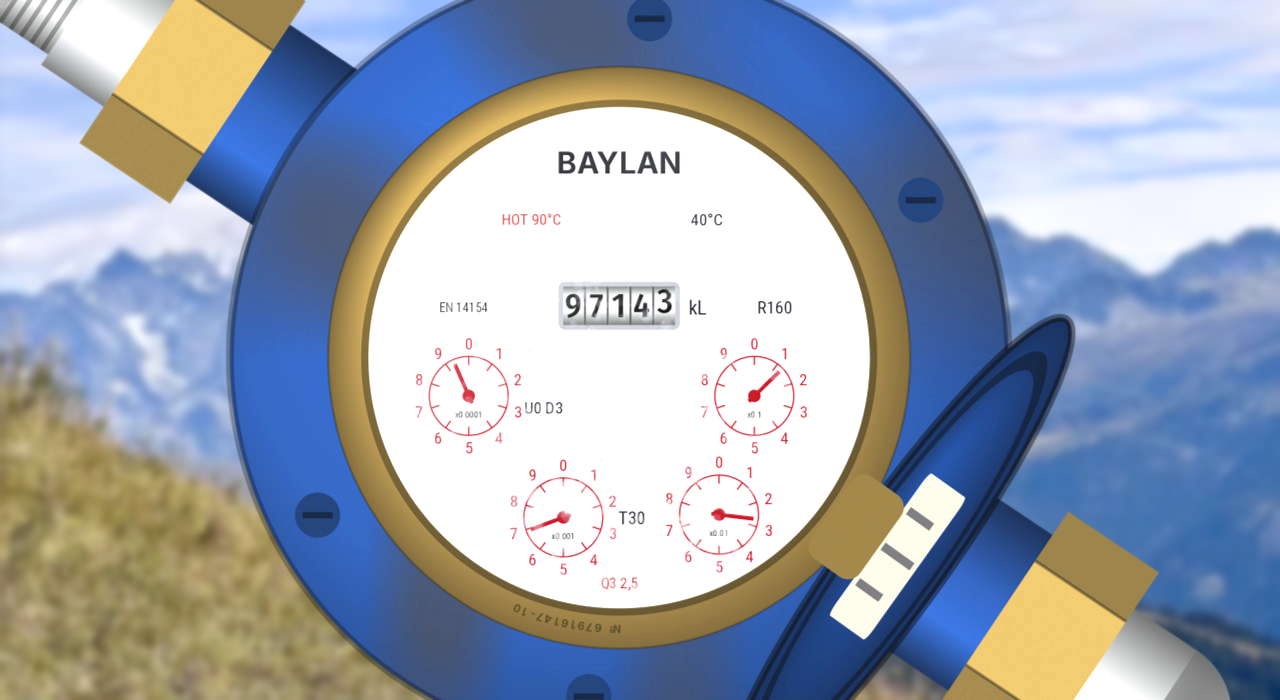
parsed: 97143.1269 kL
